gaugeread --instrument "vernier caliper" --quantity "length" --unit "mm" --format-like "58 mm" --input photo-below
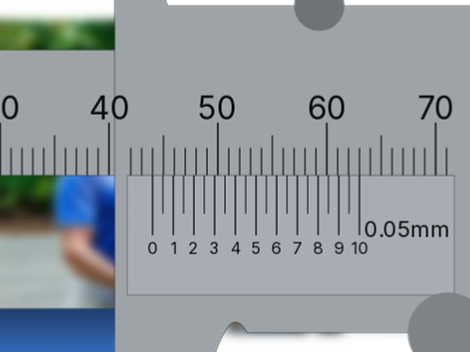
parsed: 44.0 mm
